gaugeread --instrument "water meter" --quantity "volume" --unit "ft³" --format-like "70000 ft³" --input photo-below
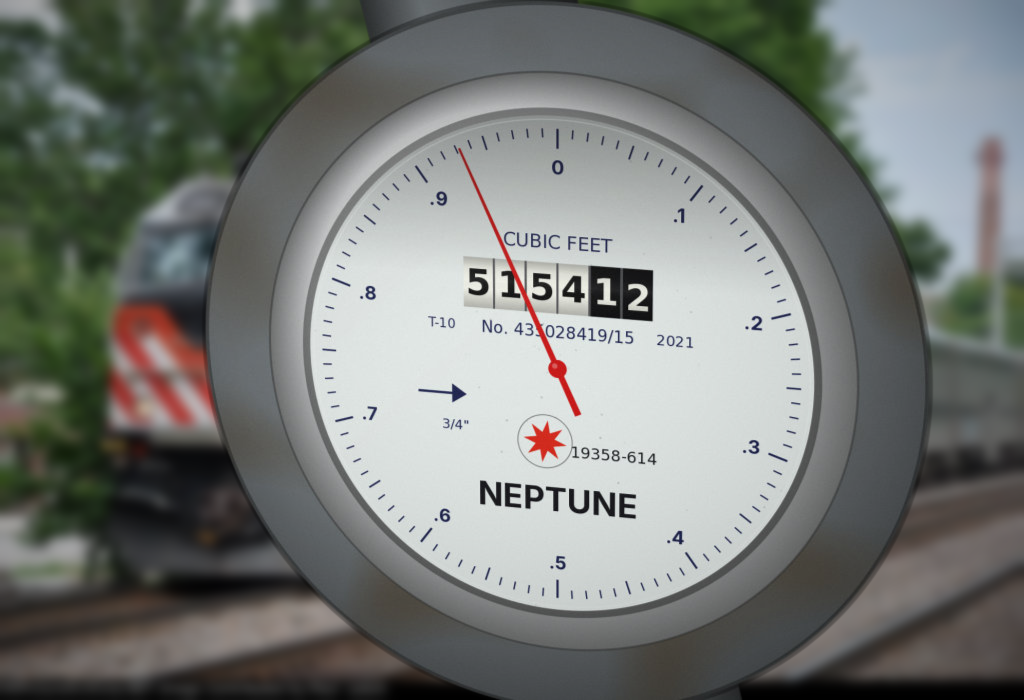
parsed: 515411.93 ft³
